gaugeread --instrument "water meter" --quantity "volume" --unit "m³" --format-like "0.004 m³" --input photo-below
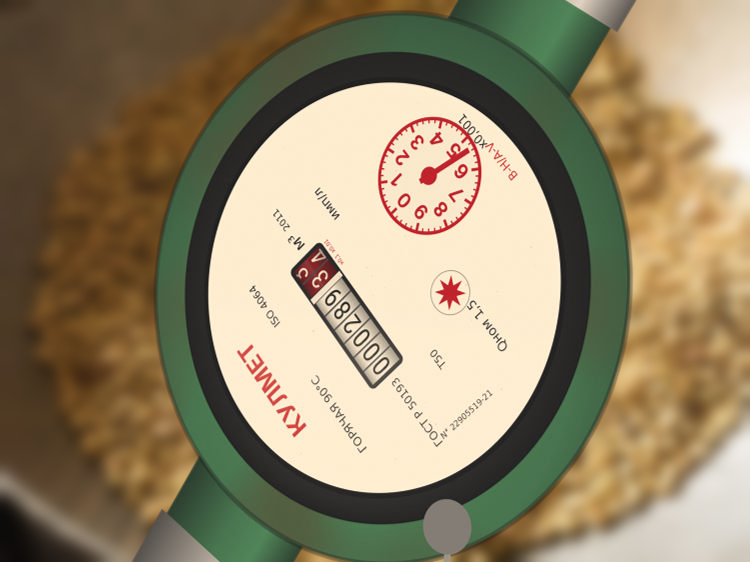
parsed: 289.335 m³
